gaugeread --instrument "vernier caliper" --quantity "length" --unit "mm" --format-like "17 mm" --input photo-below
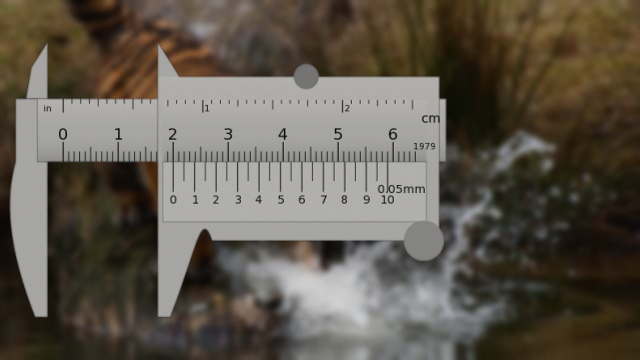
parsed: 20.0 mm
